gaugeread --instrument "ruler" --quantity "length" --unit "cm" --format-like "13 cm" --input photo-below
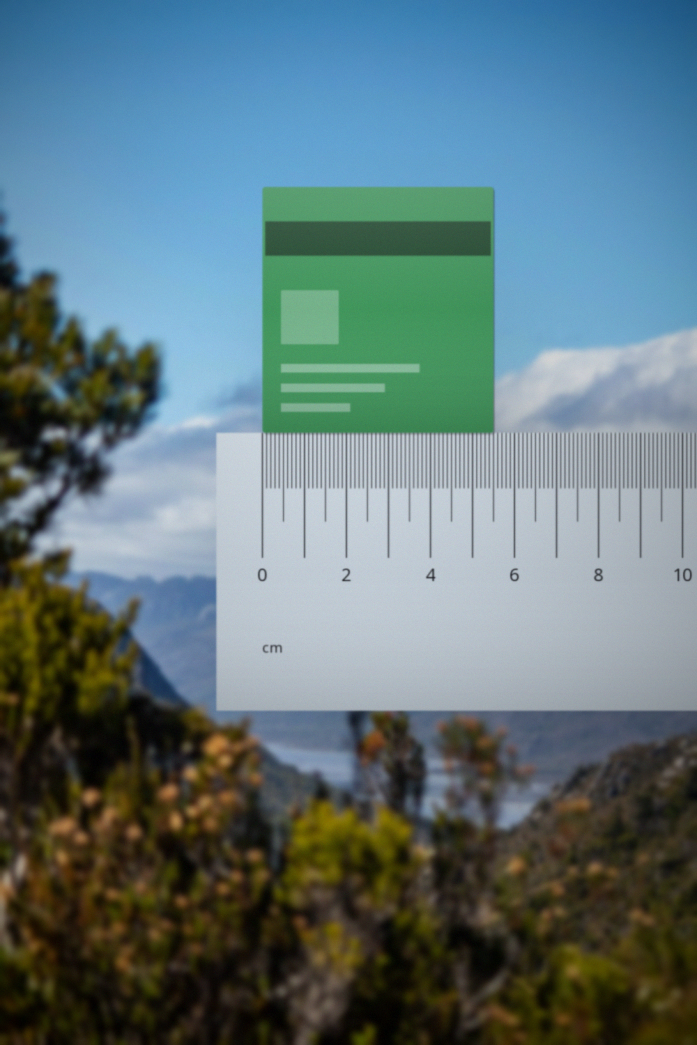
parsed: 5.5 cm
